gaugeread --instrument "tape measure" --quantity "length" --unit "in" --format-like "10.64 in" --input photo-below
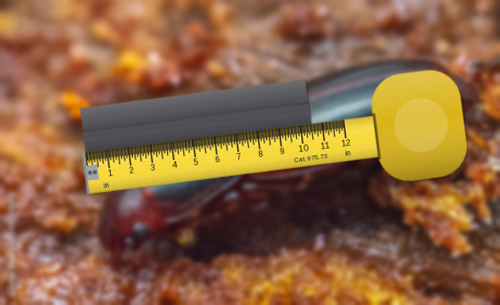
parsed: 10.5 in
